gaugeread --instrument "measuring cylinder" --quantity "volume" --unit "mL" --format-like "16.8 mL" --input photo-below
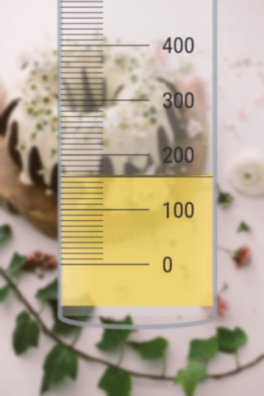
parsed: 160 mL
